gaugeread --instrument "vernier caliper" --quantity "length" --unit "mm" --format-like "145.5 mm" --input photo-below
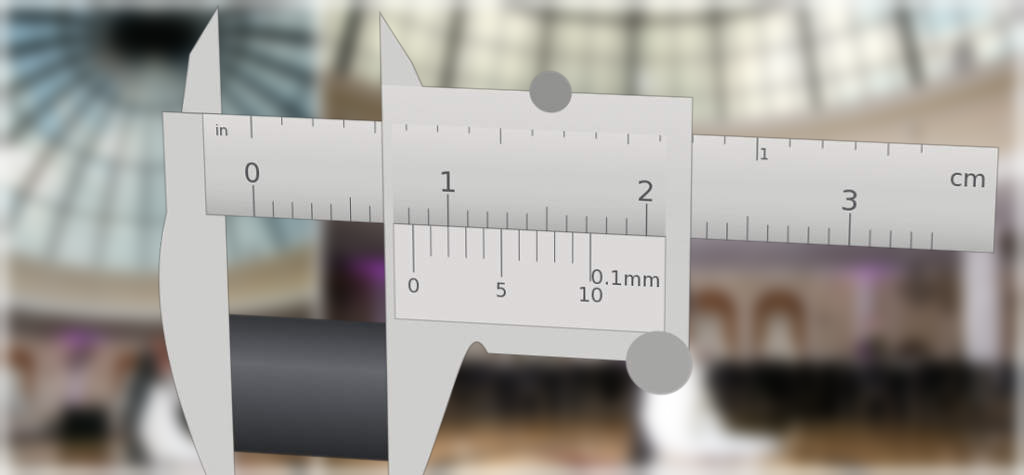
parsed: 8.2 mm
